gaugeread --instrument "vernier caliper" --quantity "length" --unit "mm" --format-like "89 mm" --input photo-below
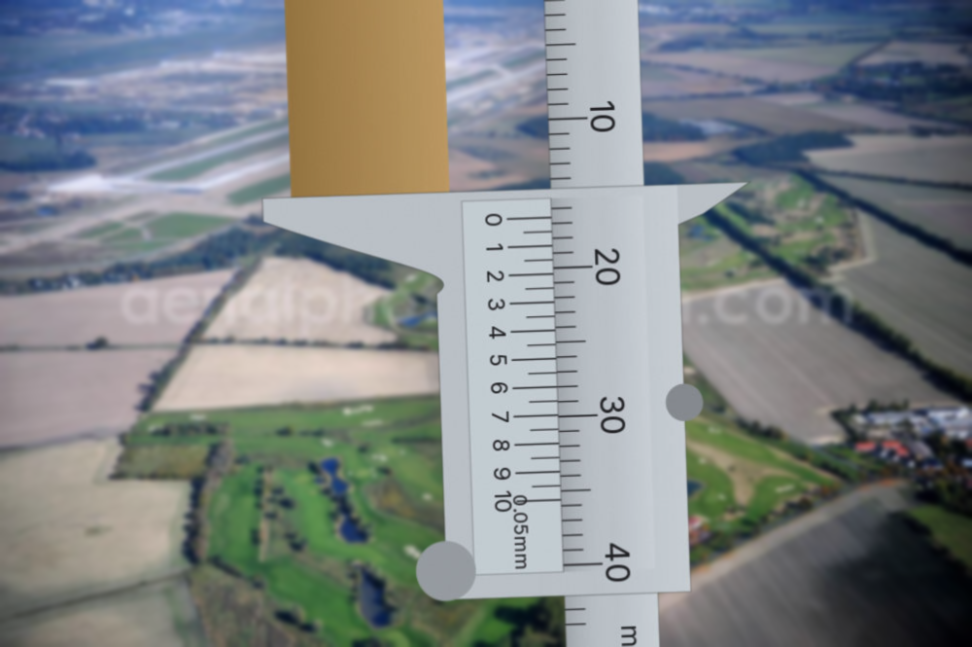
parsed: 16.6 mm
